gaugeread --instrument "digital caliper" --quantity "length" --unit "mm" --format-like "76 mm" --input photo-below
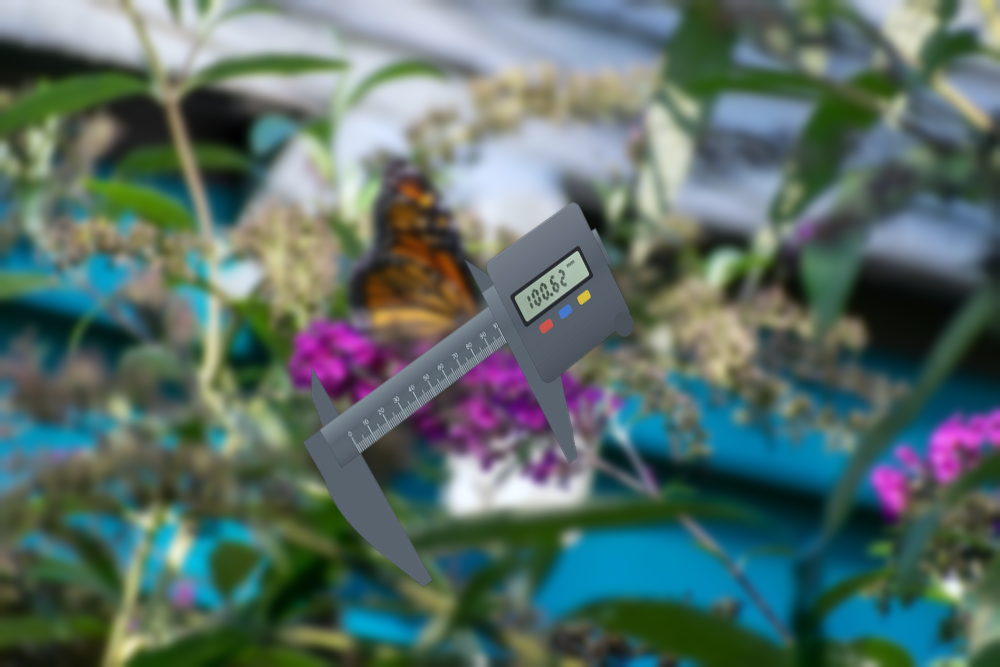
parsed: 100.62 mm
